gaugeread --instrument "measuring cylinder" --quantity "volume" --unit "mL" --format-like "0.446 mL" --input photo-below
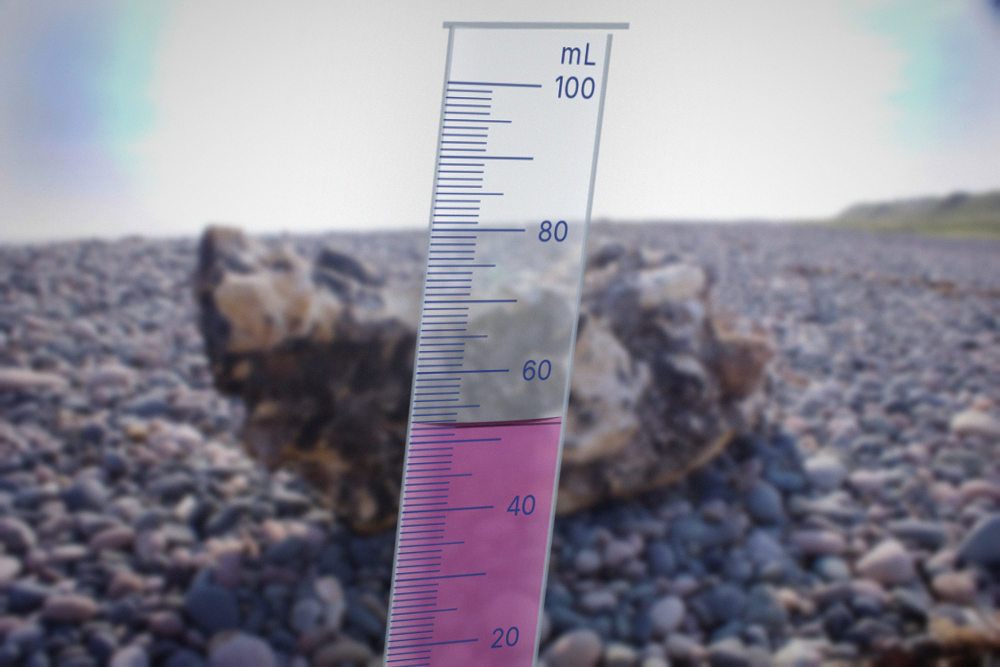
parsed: 52 mL
